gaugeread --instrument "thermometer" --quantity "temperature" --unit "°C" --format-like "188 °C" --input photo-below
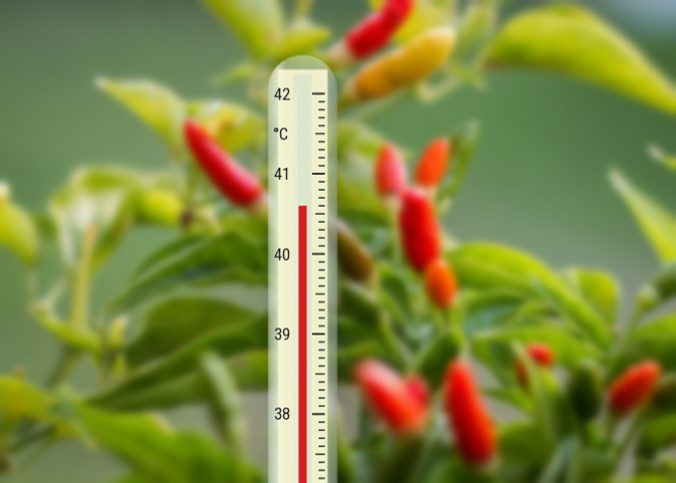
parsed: 40.6 °C
